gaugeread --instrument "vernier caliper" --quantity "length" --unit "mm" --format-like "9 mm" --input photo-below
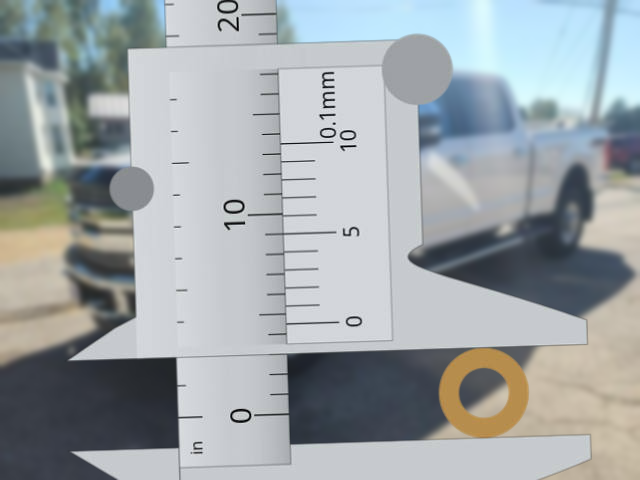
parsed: 4.5 mm
